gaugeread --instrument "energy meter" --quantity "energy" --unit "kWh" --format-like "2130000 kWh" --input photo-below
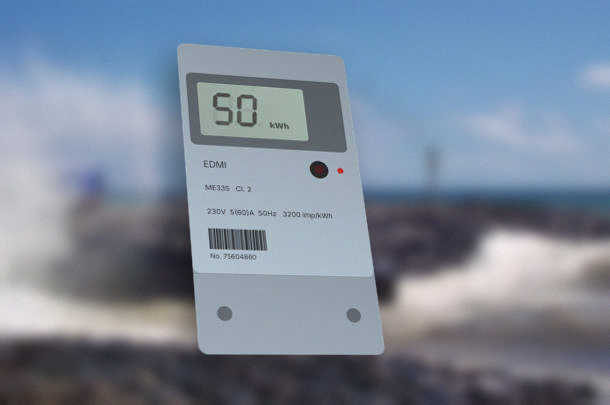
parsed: 50 kWh
